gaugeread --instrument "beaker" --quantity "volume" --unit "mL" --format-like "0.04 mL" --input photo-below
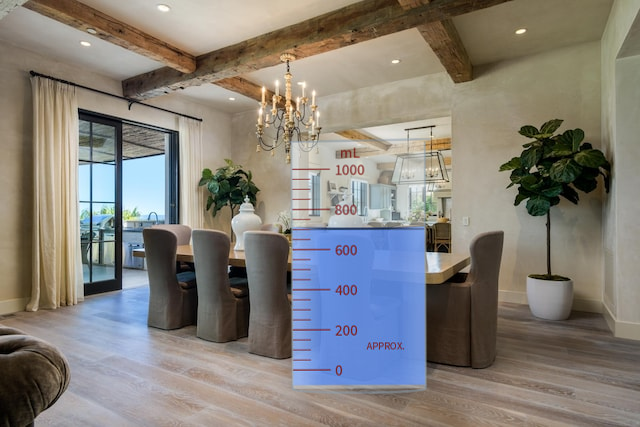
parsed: 700 mL
